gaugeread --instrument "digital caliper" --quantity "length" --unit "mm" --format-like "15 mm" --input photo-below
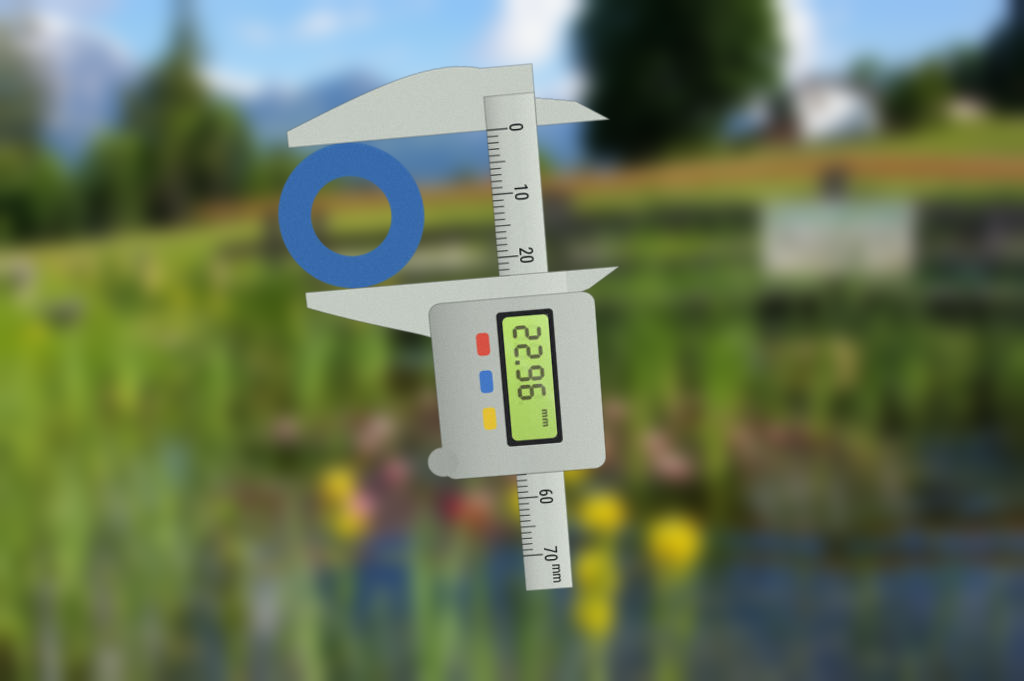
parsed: 22.96 mm
